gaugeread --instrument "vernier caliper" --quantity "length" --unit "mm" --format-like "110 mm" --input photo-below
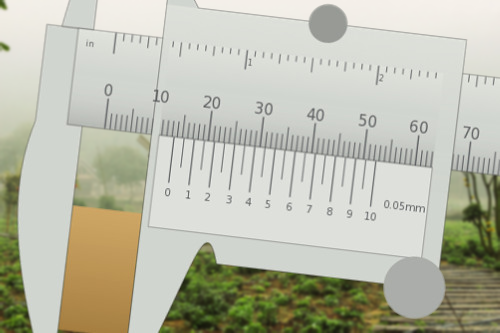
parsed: 13.4 mm
